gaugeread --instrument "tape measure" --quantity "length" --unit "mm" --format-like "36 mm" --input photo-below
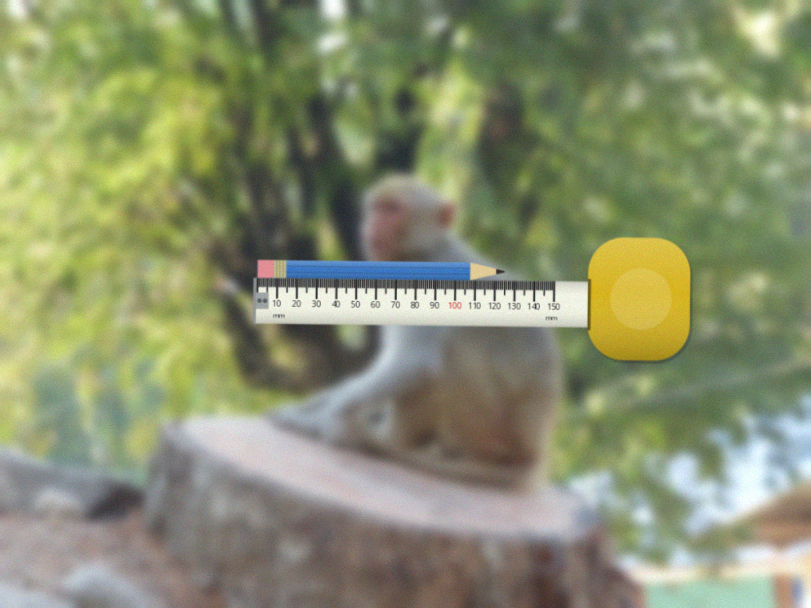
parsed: 125 mm
